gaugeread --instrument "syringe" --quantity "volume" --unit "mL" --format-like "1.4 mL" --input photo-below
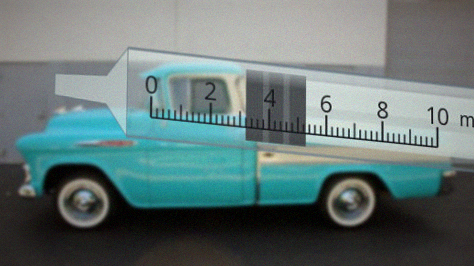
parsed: 3.2 mL
